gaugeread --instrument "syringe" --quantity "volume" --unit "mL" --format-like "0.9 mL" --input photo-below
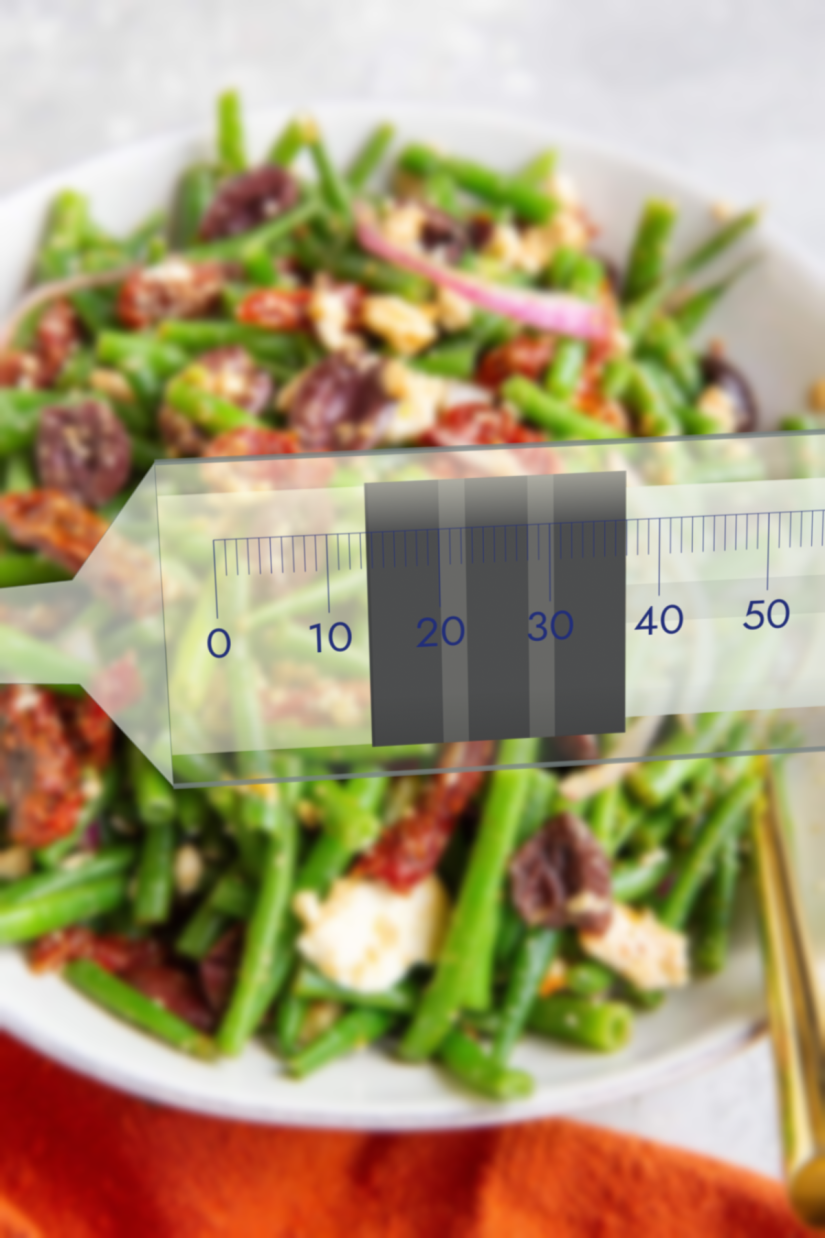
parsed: 13.5 mL
